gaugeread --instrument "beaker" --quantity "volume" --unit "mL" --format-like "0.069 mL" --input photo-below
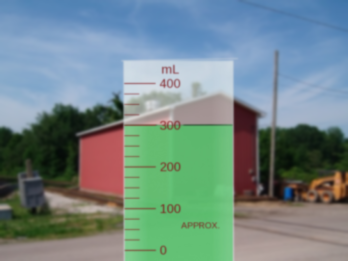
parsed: 300 mL
